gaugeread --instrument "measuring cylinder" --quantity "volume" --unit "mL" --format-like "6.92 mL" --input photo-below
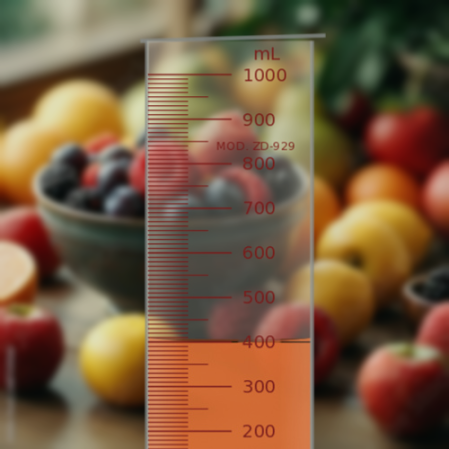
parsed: 400 mL
